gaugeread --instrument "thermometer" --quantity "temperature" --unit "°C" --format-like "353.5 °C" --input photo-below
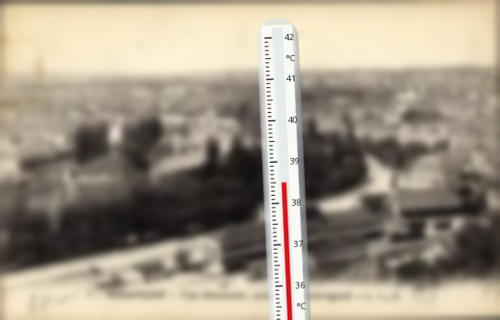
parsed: 38.5 °C
